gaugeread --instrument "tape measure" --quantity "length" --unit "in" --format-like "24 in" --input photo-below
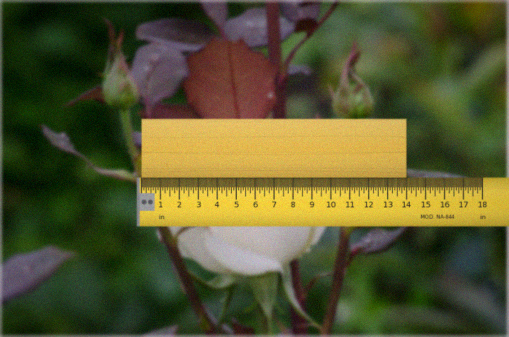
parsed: 14 in
